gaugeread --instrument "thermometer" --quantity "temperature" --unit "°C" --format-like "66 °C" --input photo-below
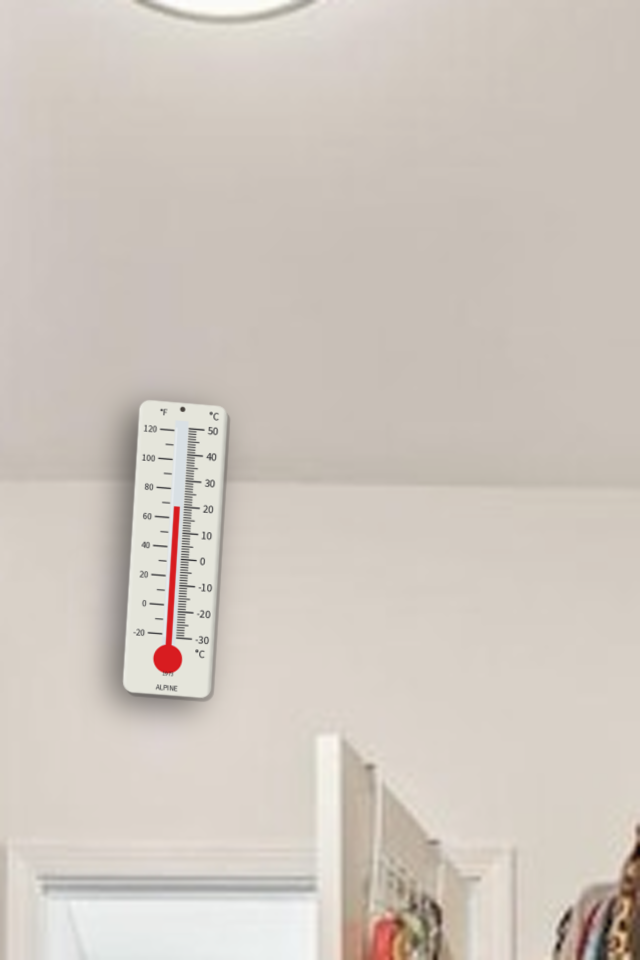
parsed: 20 °C
